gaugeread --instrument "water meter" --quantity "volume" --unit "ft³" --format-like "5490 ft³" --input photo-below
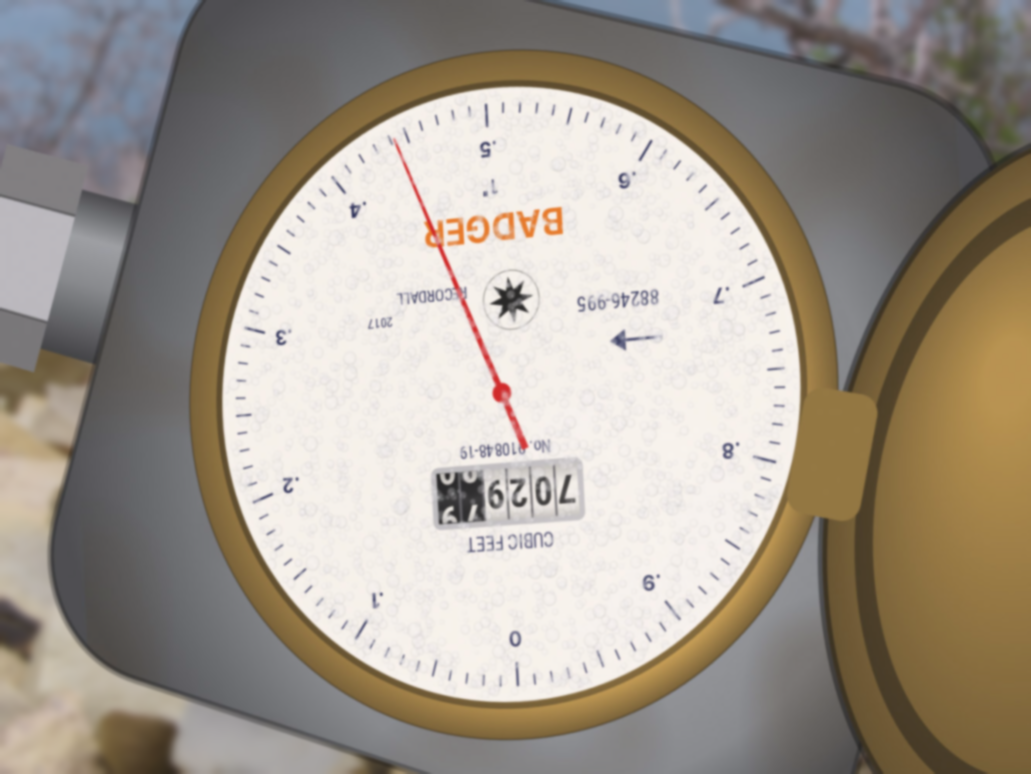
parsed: 702979.44 ft³
